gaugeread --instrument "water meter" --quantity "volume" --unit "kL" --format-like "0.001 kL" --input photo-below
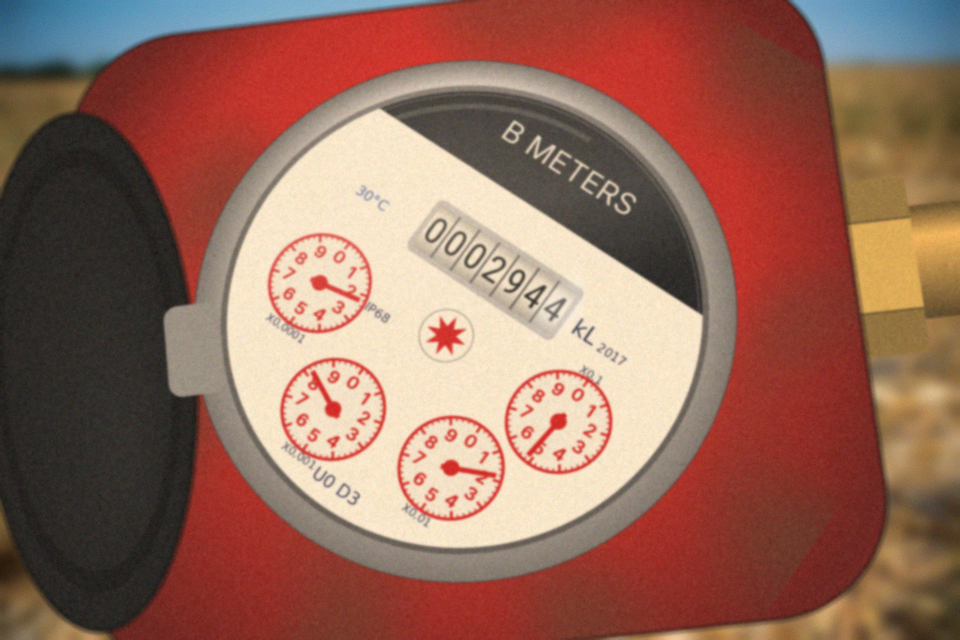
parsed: 2944.5182 kL
